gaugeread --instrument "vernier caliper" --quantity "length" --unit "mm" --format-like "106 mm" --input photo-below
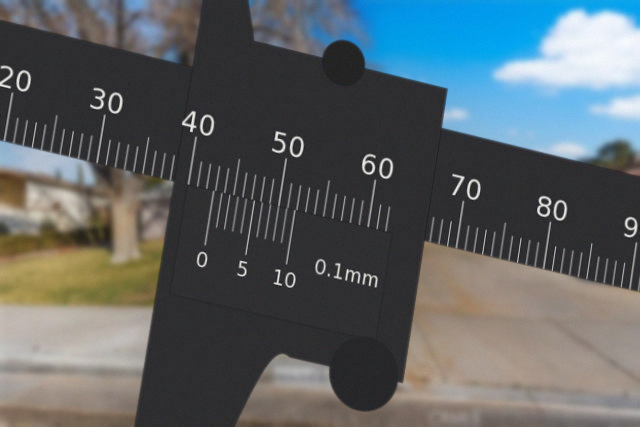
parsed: 42.8 mm
